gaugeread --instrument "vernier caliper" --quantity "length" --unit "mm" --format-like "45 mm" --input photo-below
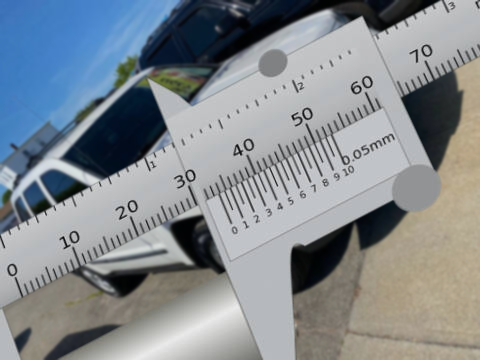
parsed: 33.8 mm
